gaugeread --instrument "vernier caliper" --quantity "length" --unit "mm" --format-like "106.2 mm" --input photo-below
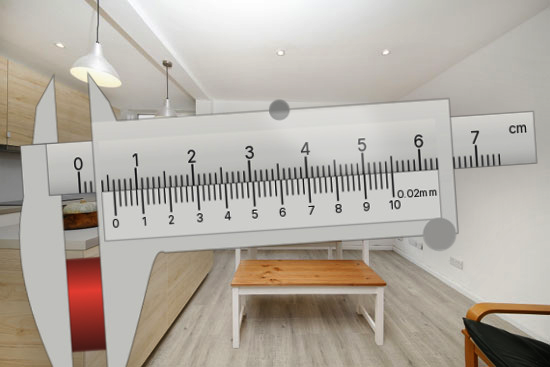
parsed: 6.0 mm
